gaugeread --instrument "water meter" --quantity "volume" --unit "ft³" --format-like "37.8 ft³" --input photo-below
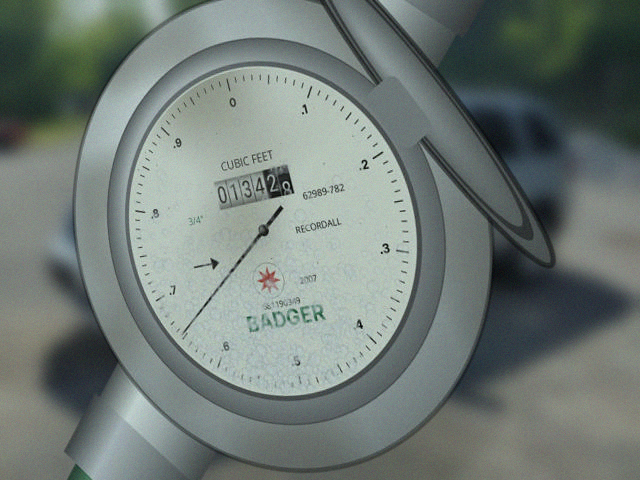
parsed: 13427.65 ft³
